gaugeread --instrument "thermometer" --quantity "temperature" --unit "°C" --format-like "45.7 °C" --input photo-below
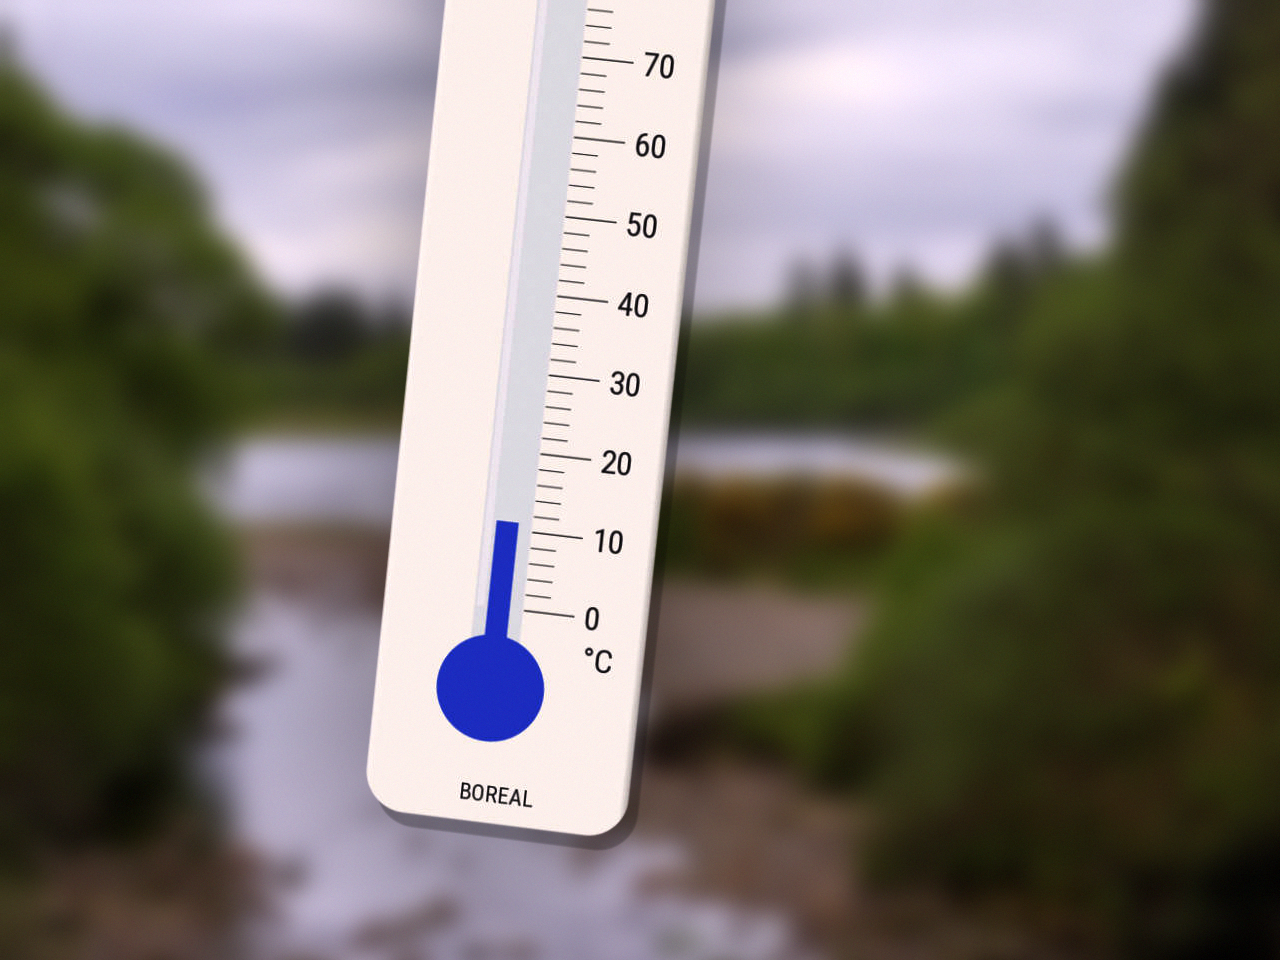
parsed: 11 °C
